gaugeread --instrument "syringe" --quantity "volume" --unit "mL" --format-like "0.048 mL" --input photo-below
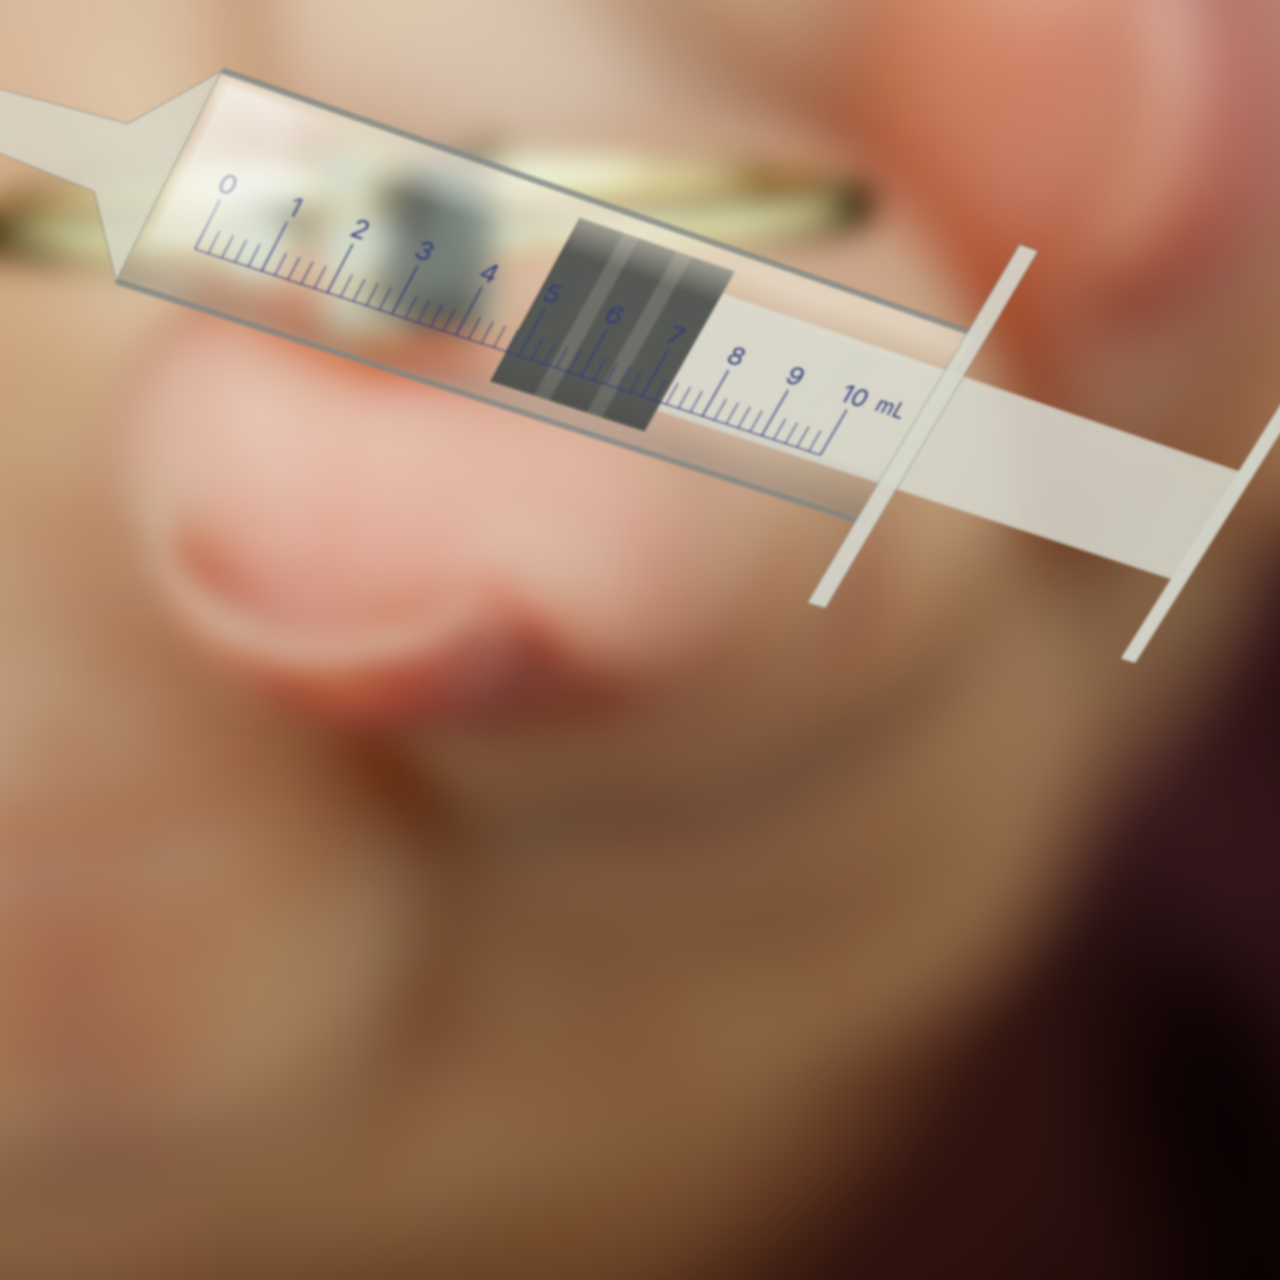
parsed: 4.8 mL
